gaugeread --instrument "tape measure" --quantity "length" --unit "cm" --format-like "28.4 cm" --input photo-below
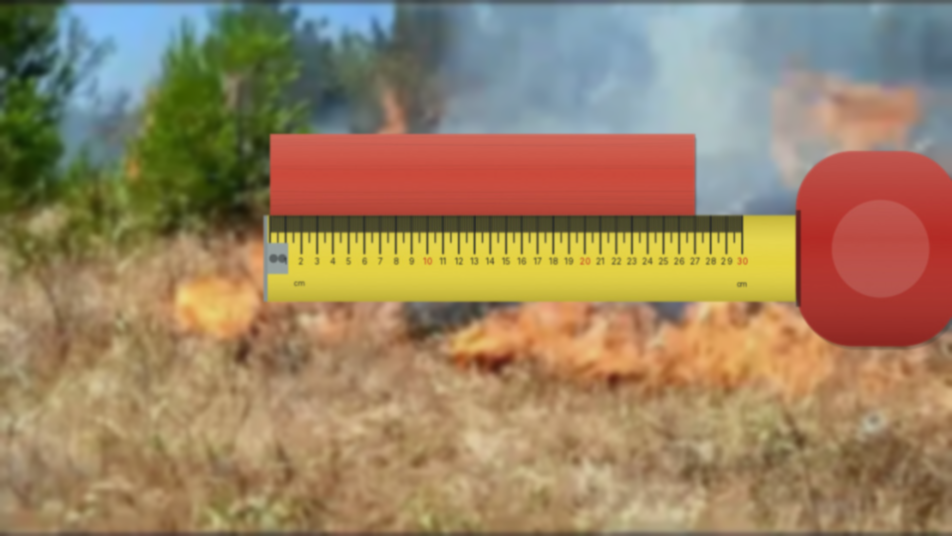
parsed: 27 cm
